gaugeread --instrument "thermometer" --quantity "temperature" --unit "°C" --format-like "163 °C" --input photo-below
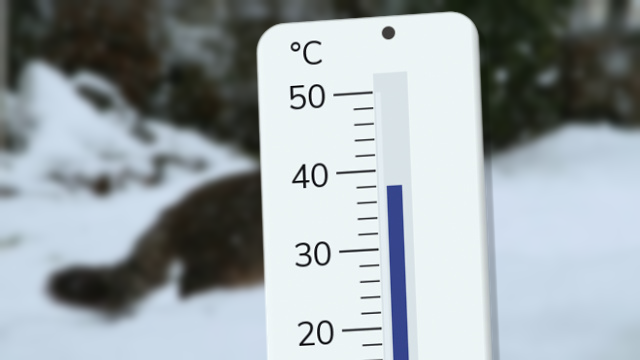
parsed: 38 °C
